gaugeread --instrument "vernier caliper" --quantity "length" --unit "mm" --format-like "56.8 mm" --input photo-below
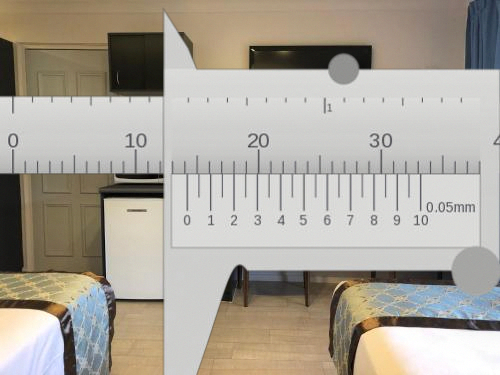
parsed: 14.2 mm
